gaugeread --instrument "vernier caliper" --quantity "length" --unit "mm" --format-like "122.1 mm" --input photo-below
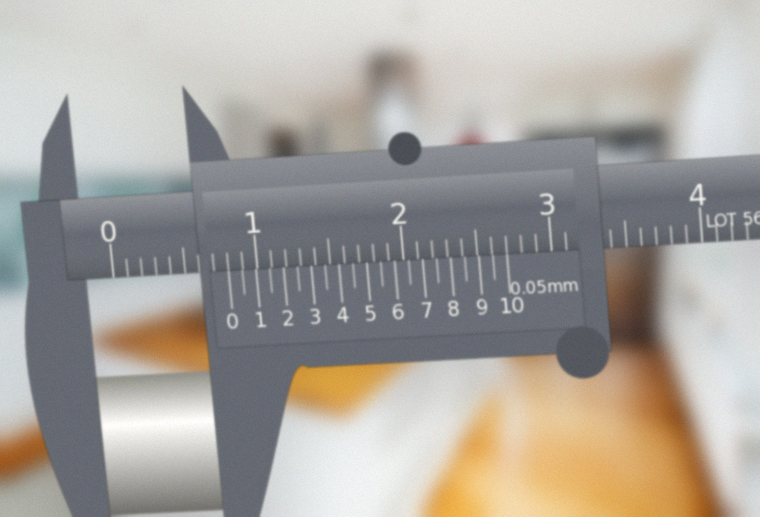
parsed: 8.0 mm
